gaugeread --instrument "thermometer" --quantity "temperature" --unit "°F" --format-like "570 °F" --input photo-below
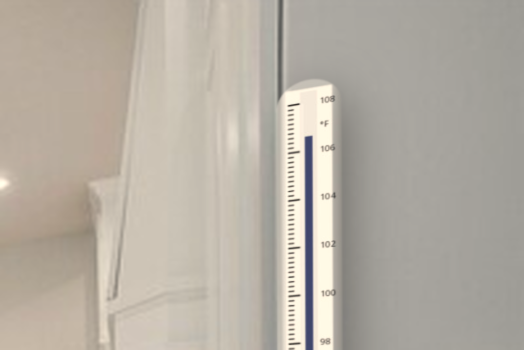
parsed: 106.6 °F
